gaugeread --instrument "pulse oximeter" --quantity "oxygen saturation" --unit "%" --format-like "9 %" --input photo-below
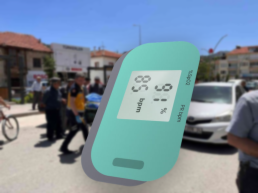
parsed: 91 %
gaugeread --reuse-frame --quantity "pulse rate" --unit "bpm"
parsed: 85 bpm
